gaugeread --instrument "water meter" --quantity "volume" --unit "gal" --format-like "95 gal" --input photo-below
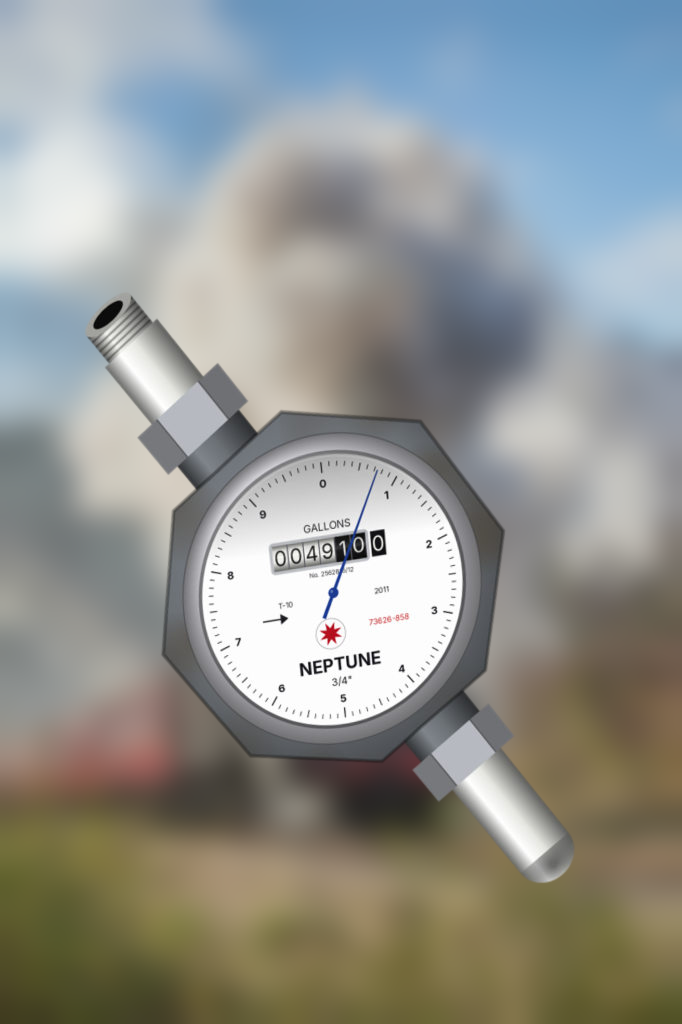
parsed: 49100.7 gal
